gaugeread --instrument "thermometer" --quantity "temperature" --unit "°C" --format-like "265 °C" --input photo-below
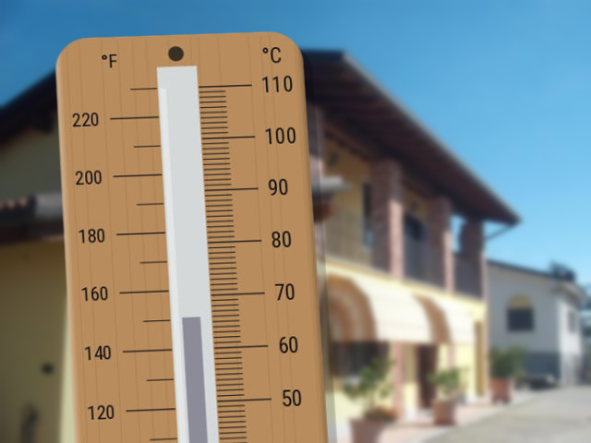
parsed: 66 °C
